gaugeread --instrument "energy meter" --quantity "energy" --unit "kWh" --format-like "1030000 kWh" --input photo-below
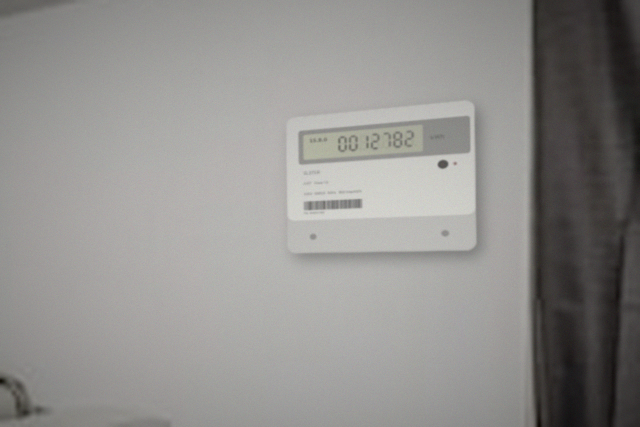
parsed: 12782 kWh
